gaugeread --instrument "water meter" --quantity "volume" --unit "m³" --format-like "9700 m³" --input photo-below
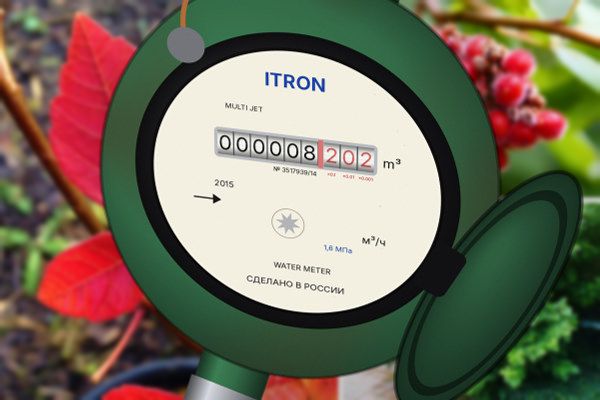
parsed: 8.202 m³
